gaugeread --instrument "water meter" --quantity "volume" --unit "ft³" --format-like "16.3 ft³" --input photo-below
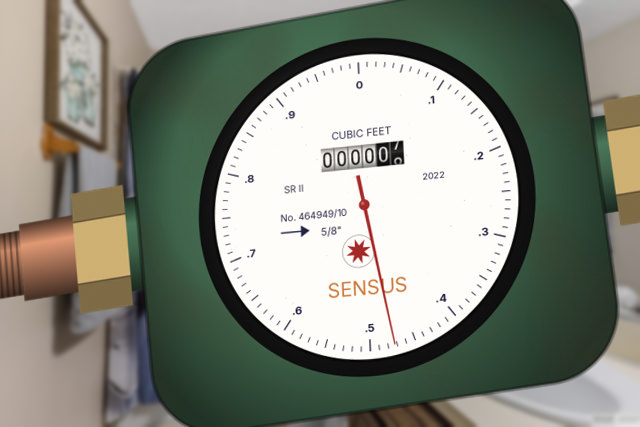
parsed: 7.47 ft³
